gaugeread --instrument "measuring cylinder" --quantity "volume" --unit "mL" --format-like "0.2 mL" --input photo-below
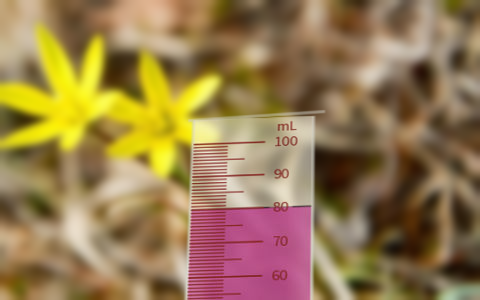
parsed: 80 mL
